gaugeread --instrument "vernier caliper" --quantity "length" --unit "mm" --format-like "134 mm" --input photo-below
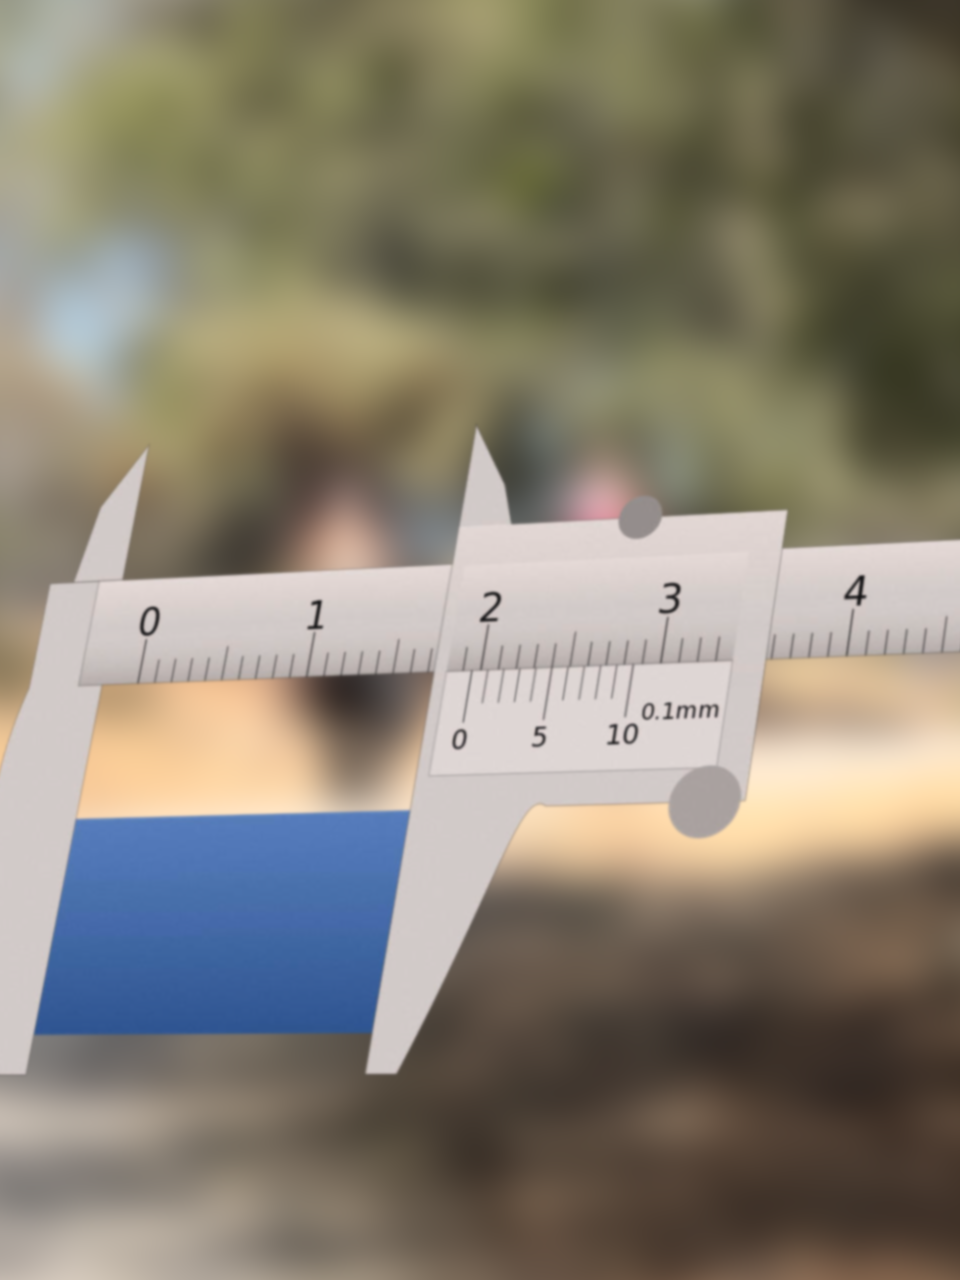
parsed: 19.5 mm
